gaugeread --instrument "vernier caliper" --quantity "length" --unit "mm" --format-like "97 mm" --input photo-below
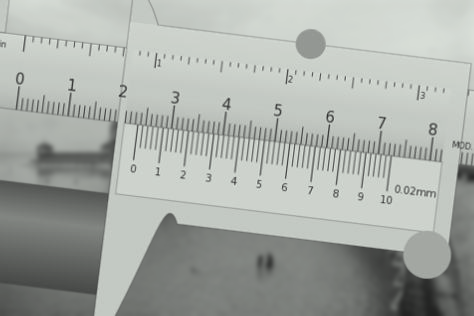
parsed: 23.5 mm
